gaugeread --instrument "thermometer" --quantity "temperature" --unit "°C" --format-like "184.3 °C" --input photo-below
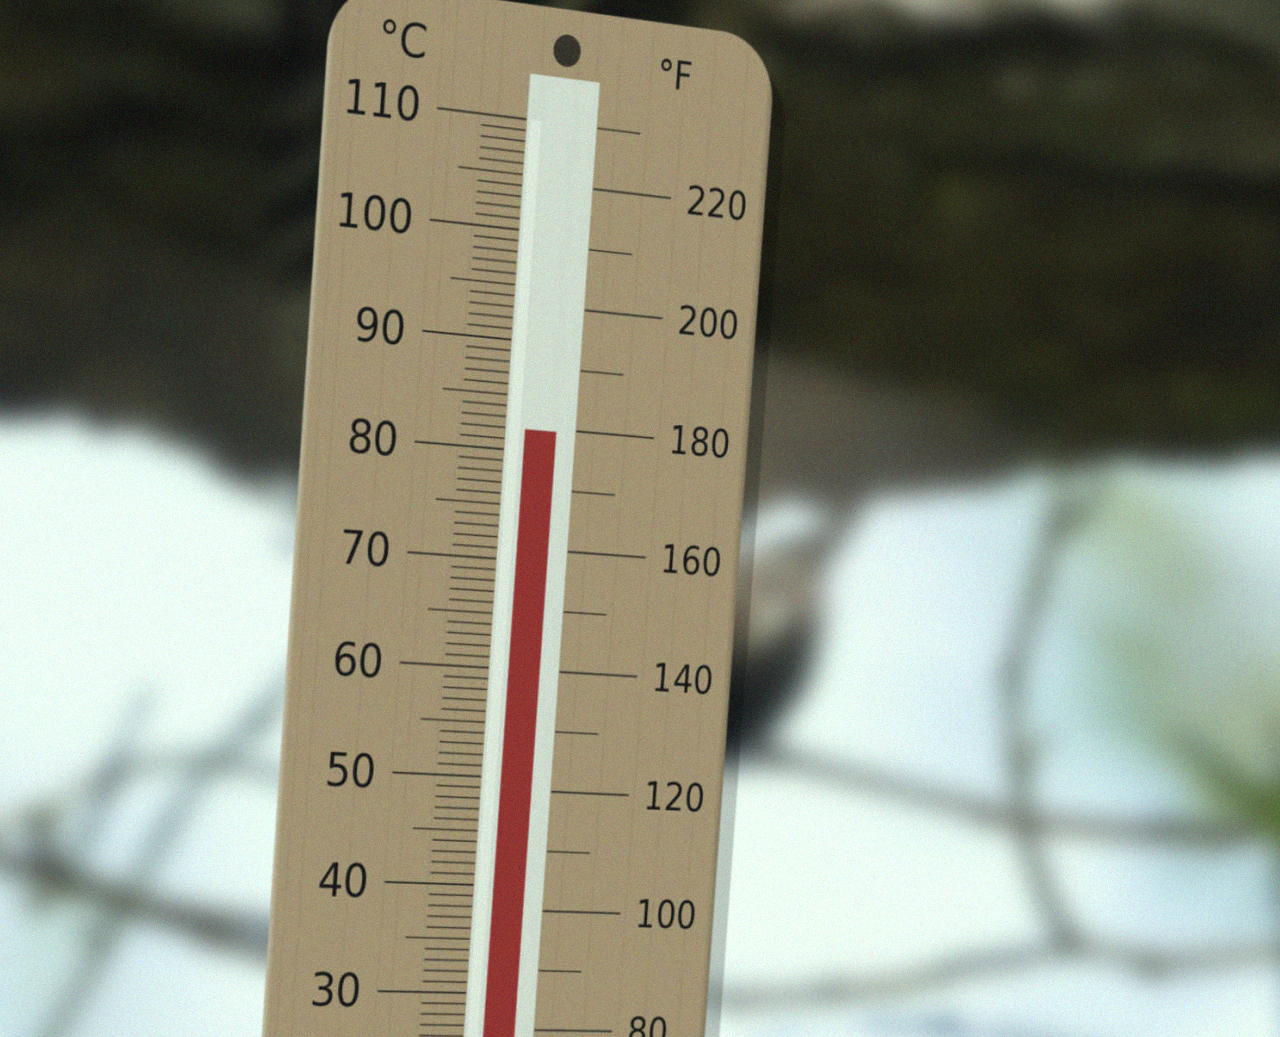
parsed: 82 °C
